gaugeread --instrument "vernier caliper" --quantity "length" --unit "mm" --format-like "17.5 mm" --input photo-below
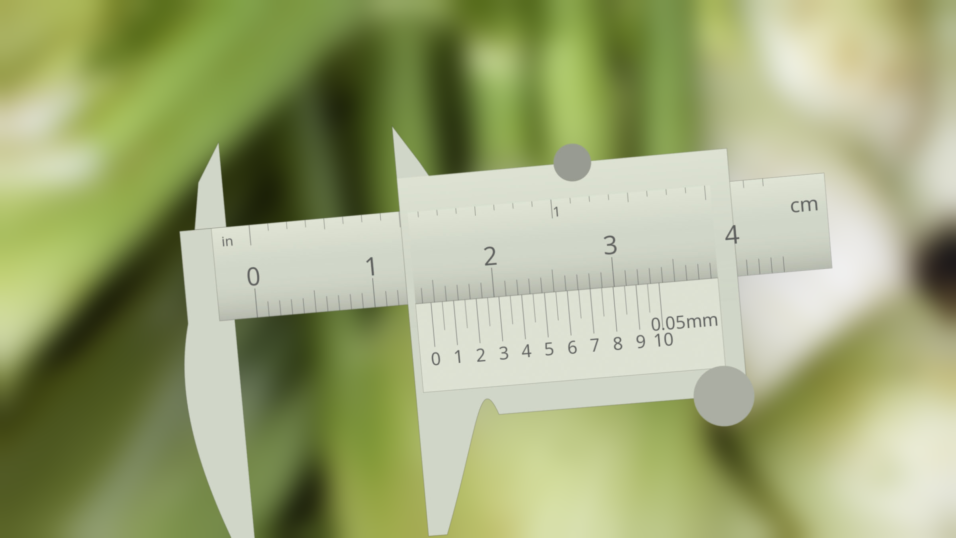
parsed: 14.7 mm
